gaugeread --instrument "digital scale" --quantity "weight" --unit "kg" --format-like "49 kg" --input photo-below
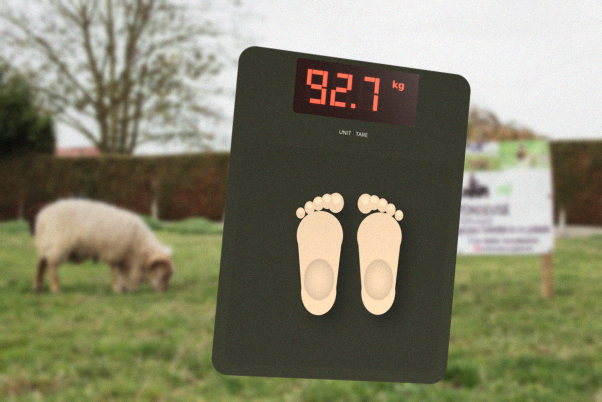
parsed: 92.7 kg
